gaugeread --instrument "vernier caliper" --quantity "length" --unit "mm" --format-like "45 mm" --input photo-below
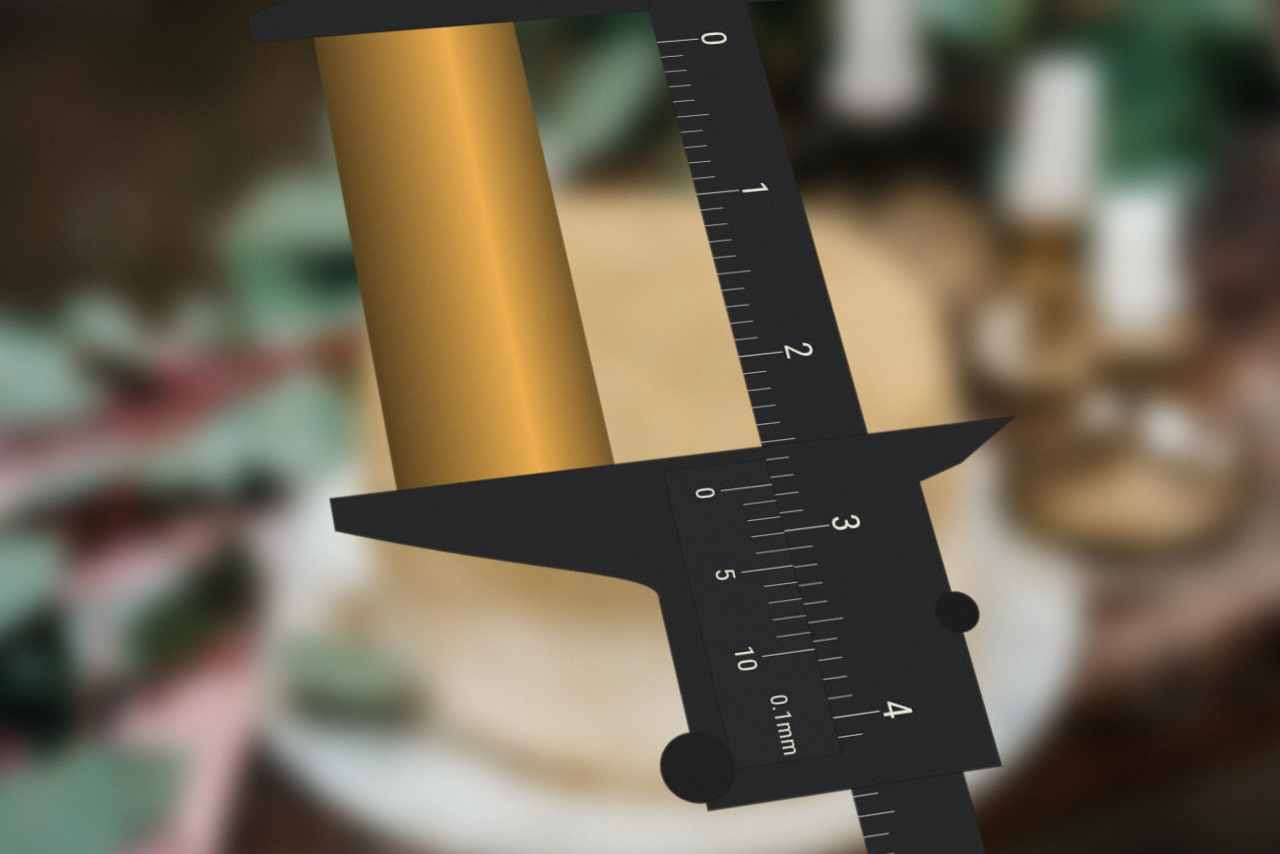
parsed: 27.4 mm
